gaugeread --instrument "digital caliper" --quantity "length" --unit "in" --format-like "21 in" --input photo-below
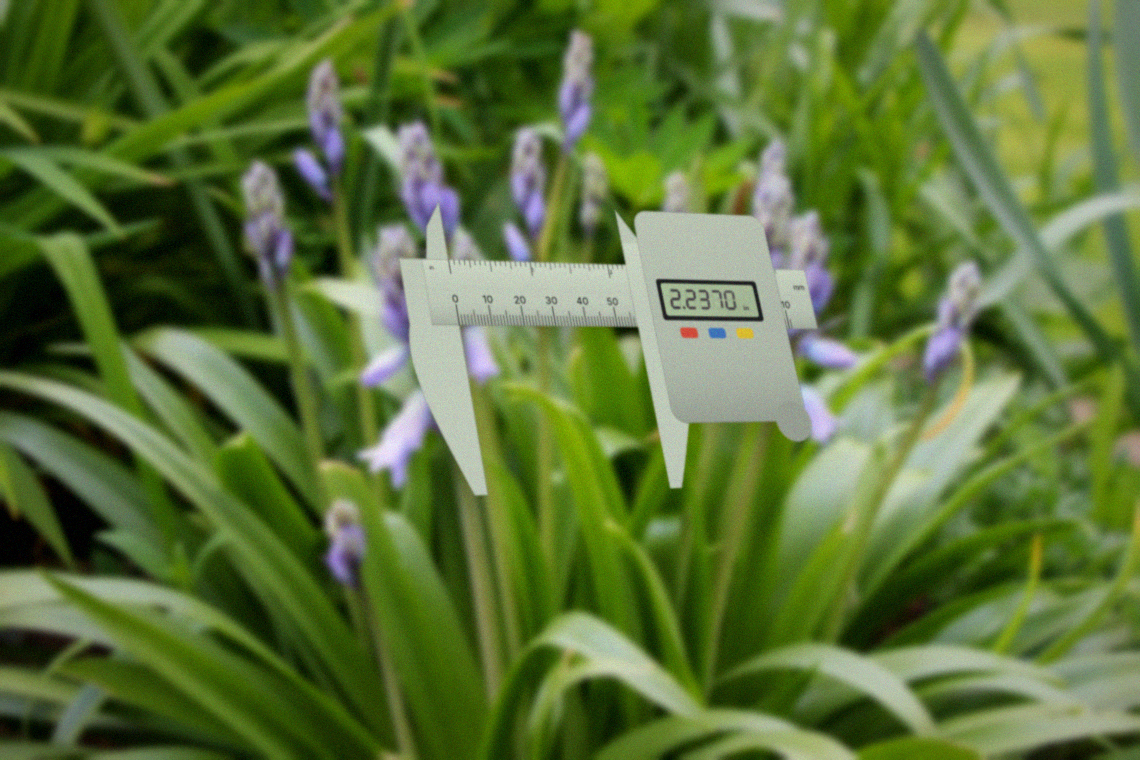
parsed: 2.2370 in
